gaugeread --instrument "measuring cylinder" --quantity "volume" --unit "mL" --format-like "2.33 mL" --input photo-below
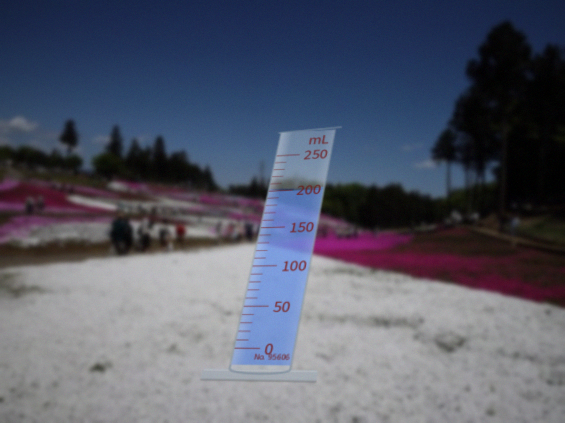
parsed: 200 mL
